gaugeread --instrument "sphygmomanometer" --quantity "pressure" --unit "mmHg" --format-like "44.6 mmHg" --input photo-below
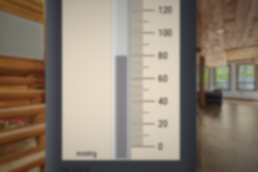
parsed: 80 mmHg
